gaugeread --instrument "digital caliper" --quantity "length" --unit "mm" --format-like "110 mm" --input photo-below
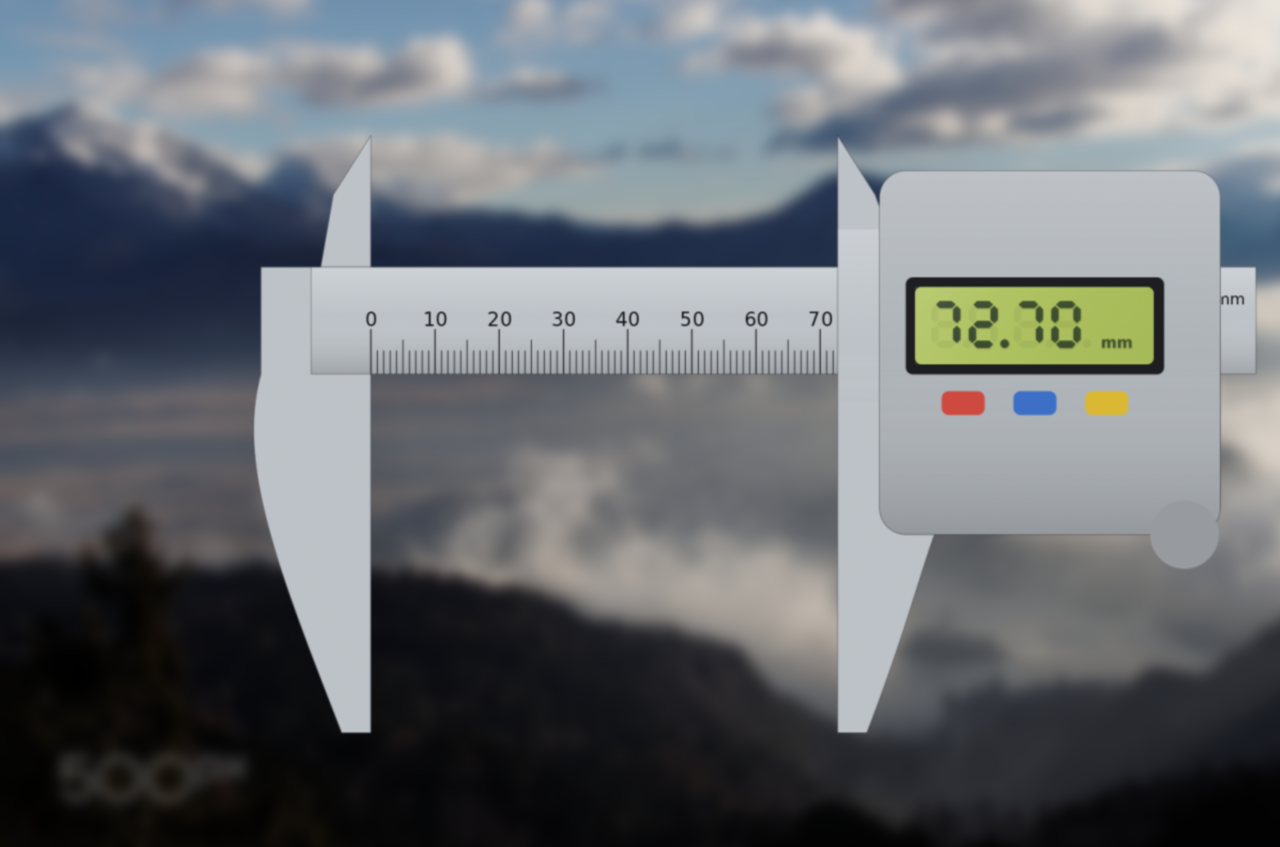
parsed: 72.70 mm
